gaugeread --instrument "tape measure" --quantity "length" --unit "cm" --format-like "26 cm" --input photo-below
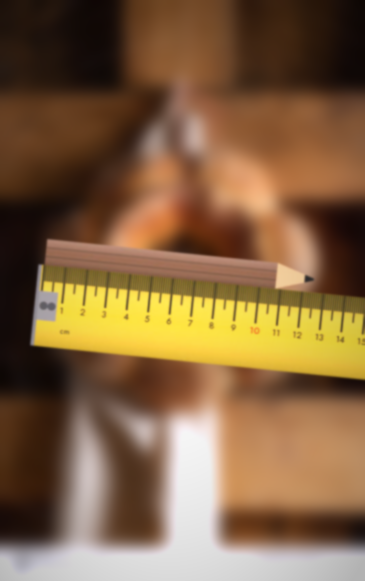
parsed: 12.5 cm
